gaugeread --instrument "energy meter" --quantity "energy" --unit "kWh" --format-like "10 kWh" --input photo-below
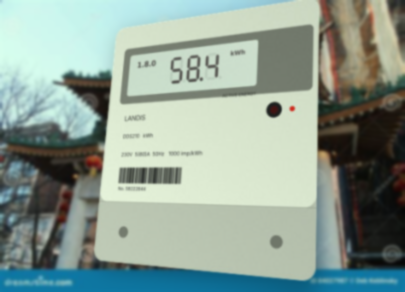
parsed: 58.4 kWh
